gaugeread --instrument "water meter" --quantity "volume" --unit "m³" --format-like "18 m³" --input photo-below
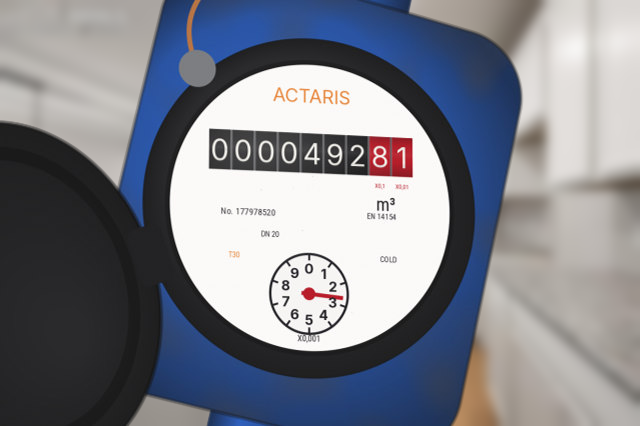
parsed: 492.812 m³
